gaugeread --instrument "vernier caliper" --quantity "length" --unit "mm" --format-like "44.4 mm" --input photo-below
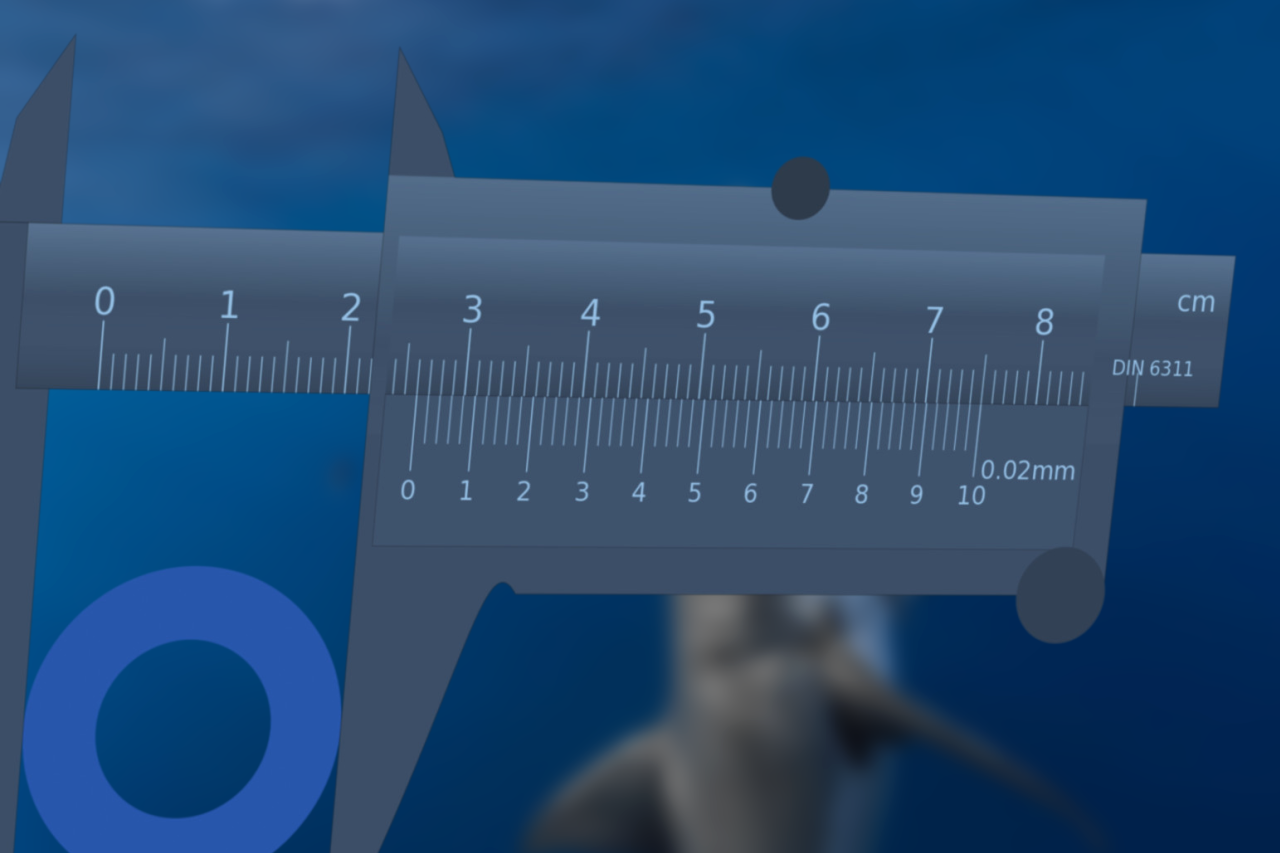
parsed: 26.0 mm
